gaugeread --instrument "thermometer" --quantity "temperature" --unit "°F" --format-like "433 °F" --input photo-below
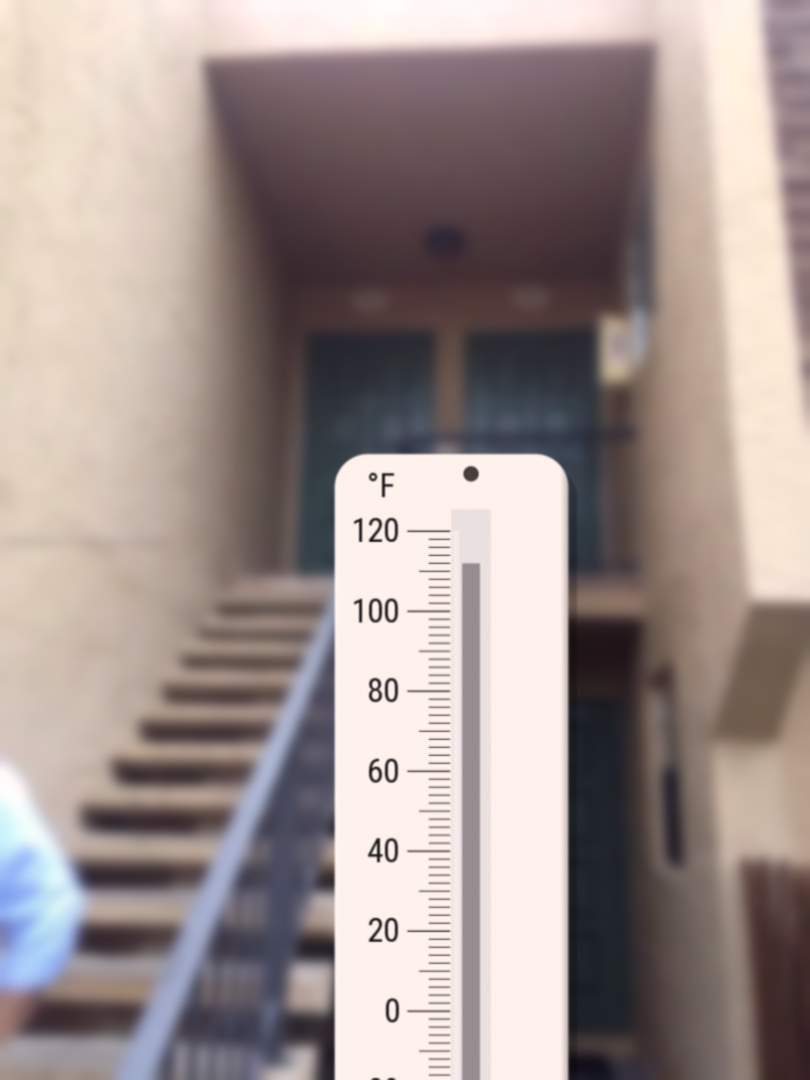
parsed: 112 °F
